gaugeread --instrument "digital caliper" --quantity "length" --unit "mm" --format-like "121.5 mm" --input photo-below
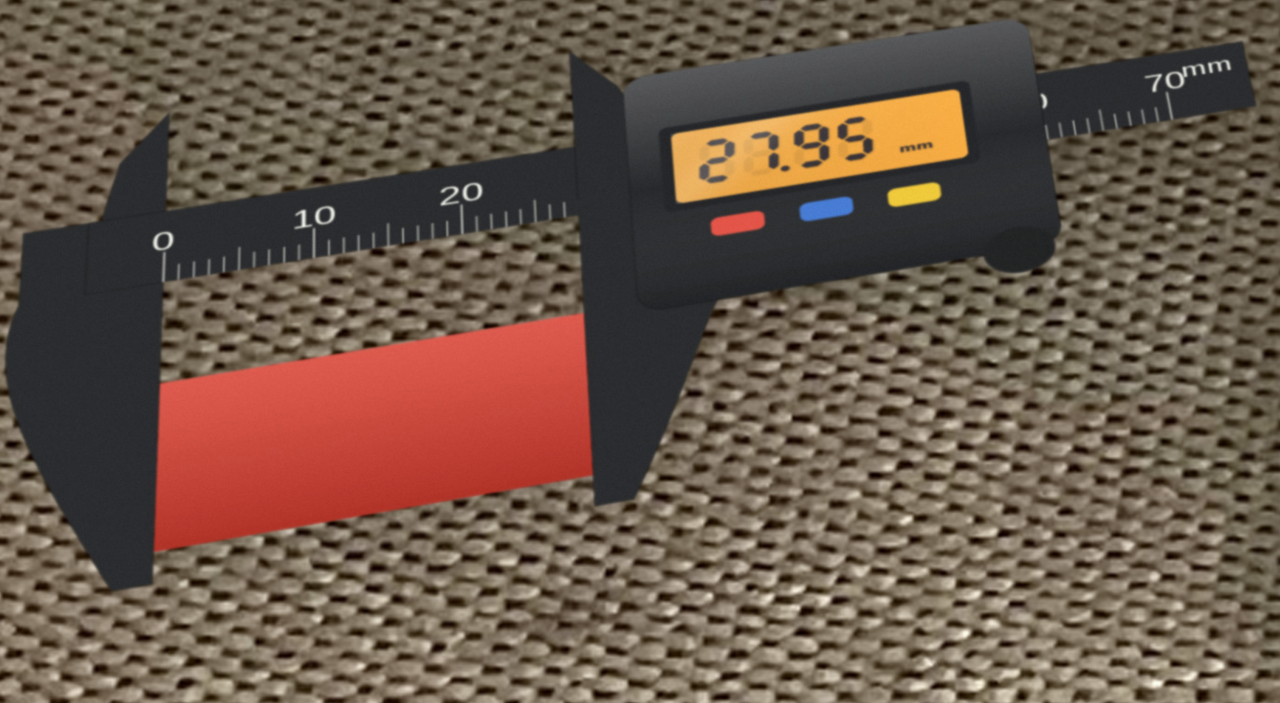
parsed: 27.95 mm
